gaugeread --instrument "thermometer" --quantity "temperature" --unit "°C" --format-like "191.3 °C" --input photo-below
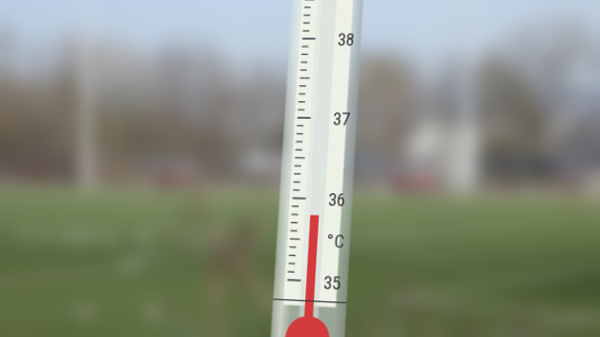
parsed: 35.8 °C
